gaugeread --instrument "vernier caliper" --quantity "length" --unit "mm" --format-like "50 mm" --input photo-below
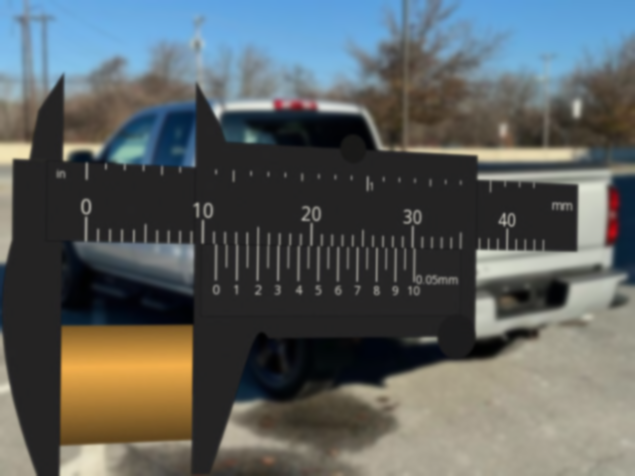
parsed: 11.2 mm
